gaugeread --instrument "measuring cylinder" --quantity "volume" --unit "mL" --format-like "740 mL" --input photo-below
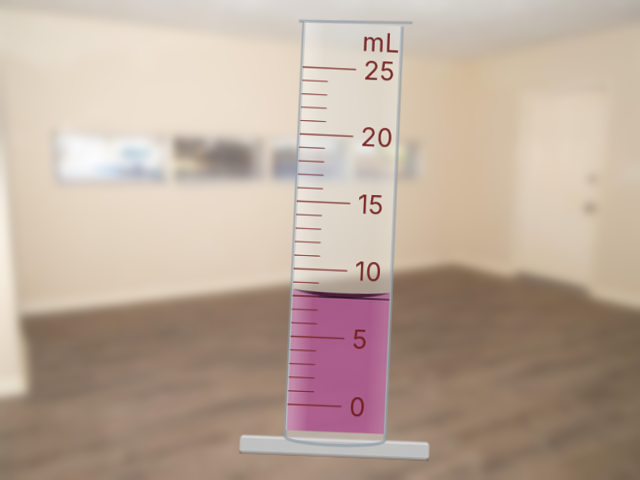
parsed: 8 mL
